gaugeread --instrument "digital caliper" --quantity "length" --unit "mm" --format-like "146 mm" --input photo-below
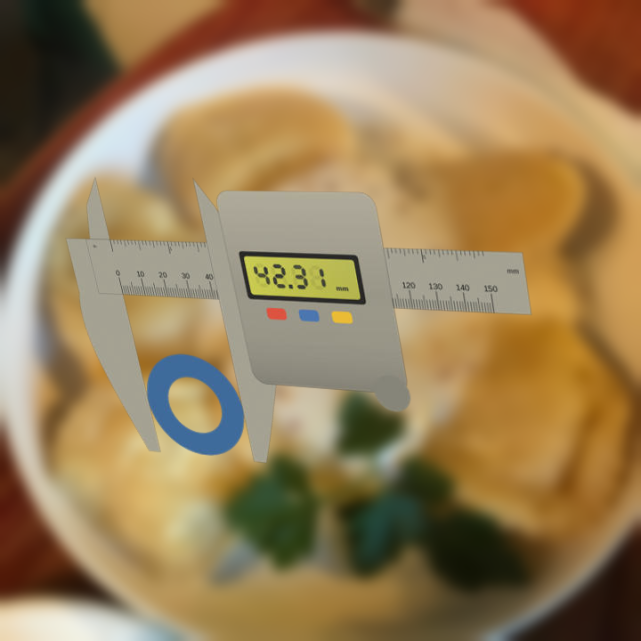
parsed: 42.31 mm
